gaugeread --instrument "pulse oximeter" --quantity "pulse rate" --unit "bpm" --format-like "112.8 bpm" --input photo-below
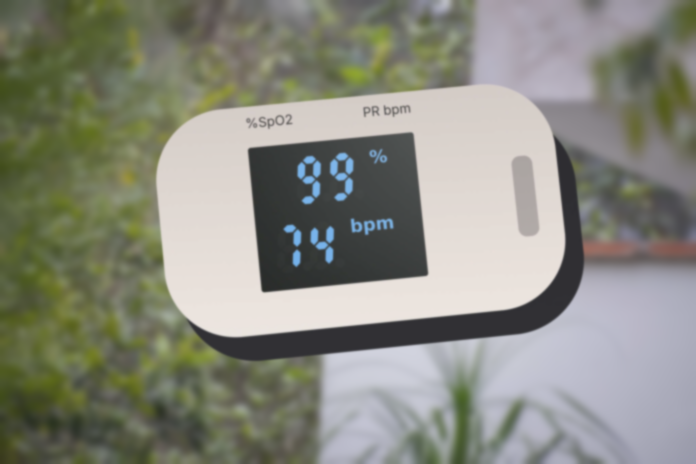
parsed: 74 bpm
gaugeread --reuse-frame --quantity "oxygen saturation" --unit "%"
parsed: 99 %
